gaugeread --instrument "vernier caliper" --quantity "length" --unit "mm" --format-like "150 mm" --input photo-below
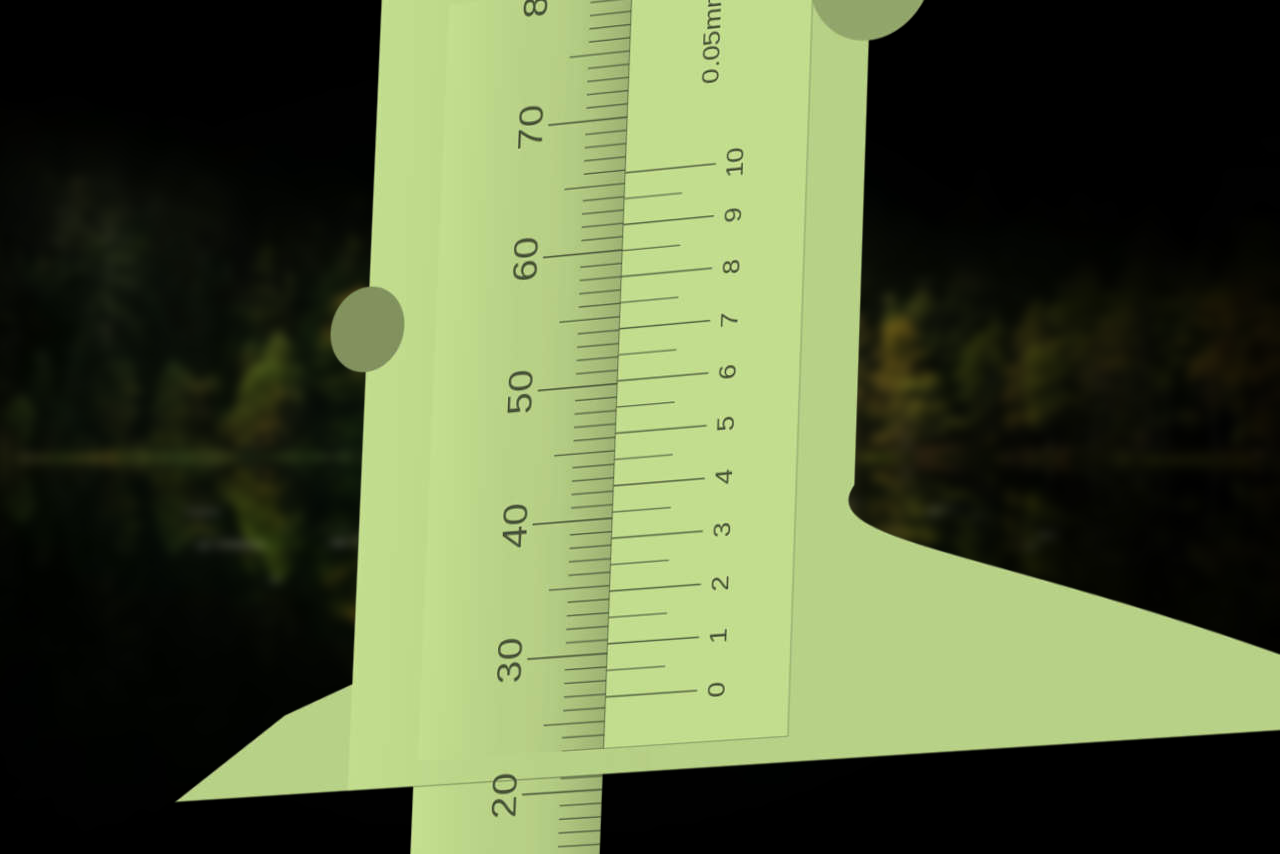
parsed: 26.8 mm
